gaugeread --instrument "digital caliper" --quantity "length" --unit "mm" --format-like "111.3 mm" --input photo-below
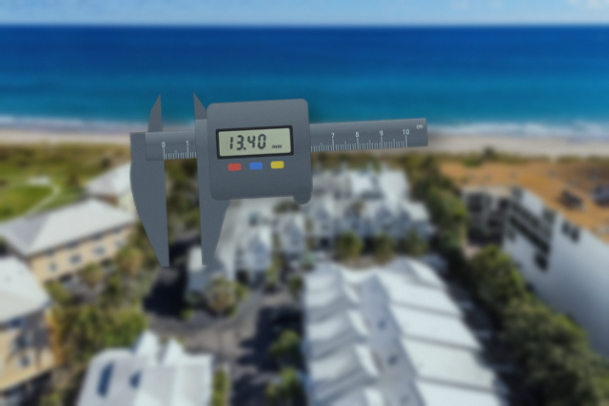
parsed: 13.40 mm
